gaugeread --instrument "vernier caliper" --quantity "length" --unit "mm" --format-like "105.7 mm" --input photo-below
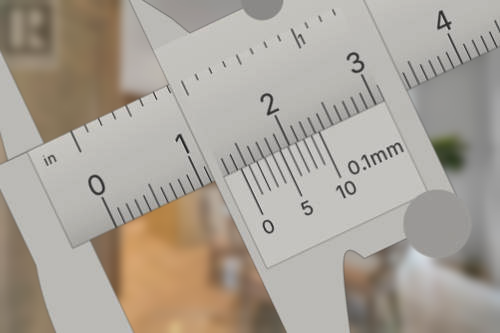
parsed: 14.4 mm
